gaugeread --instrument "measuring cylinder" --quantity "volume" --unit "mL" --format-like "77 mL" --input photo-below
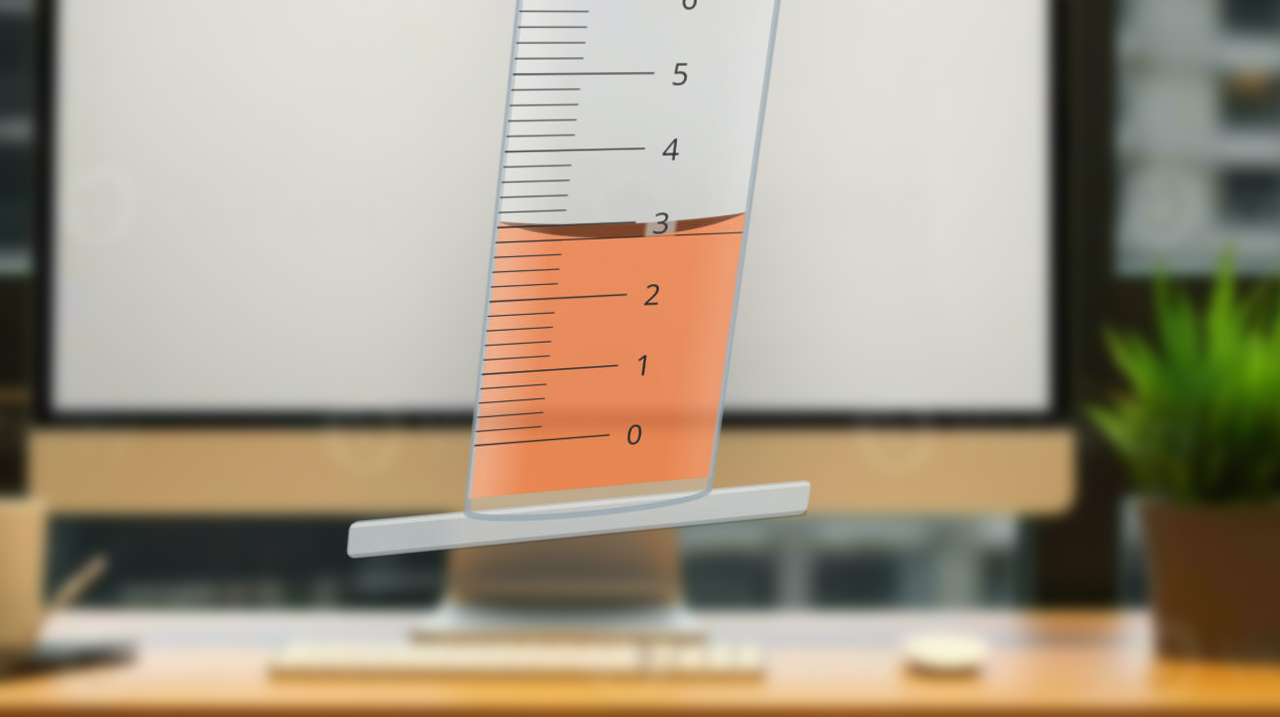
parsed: 2.8 mL
